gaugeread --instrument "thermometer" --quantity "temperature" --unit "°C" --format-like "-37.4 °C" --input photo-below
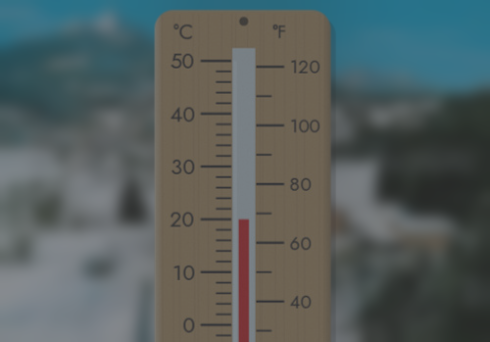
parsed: 20 °C
